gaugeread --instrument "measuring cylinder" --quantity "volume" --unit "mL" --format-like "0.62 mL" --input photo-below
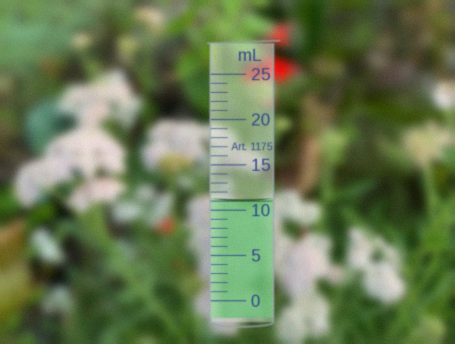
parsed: 11 mL
